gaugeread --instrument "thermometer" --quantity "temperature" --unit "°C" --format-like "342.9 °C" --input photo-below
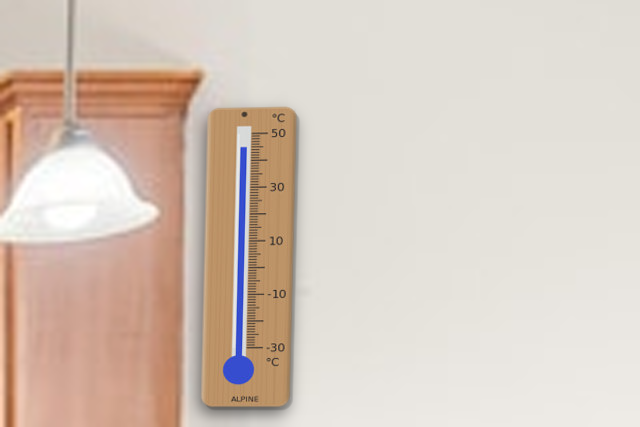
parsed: 45 °C
